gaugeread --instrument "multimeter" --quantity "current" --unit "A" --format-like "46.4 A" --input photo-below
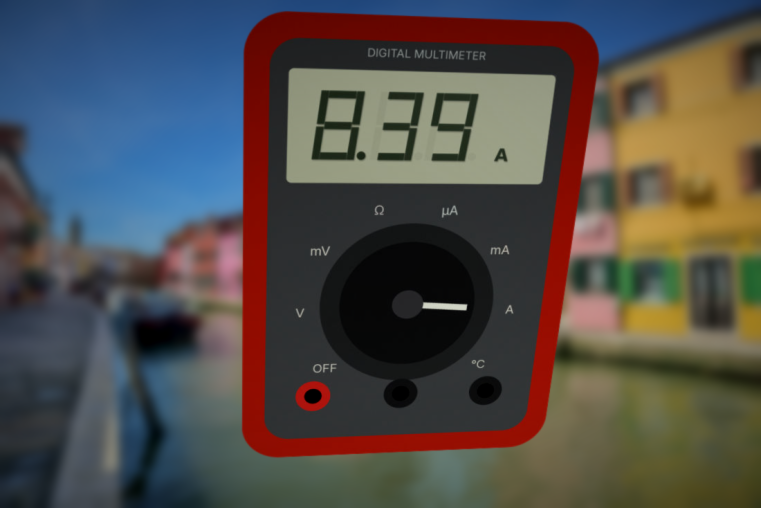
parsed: 8.39 A
